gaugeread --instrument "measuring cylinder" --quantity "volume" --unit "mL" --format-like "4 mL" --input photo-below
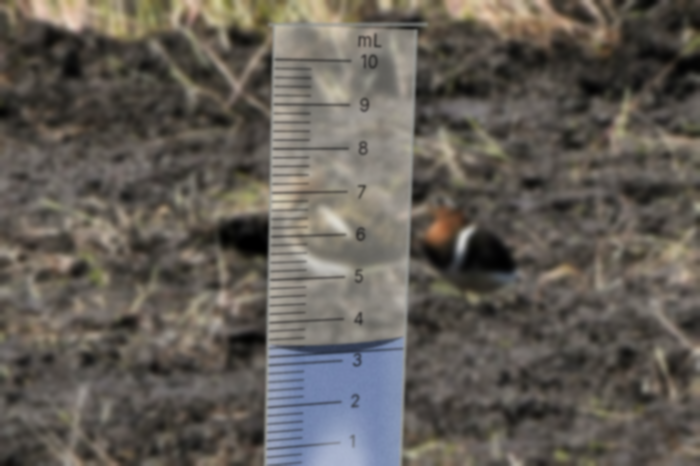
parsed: 3.2 mL
